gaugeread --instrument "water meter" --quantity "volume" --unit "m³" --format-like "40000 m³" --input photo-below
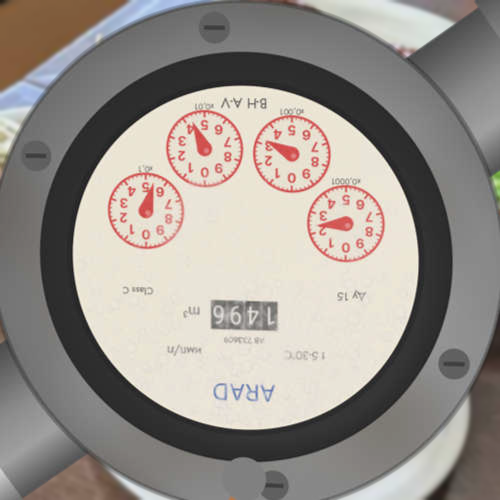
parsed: 1496.5432 m³
